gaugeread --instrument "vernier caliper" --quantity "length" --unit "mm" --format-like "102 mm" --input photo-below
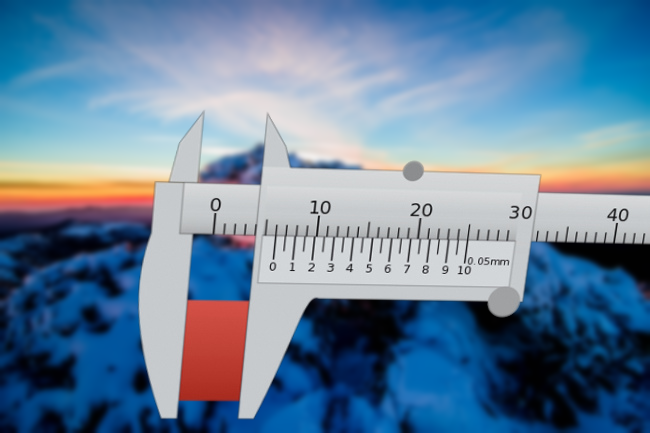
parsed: 6.0 mm
